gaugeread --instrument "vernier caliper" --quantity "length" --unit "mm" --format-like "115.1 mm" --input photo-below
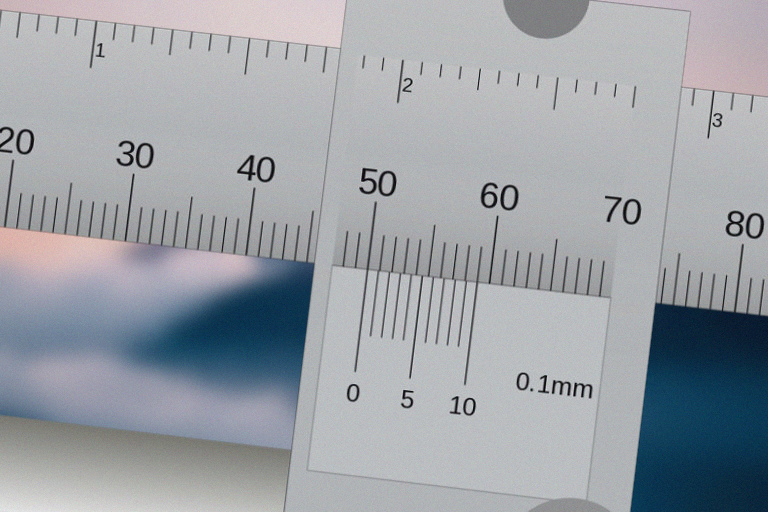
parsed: 50.0 mm
